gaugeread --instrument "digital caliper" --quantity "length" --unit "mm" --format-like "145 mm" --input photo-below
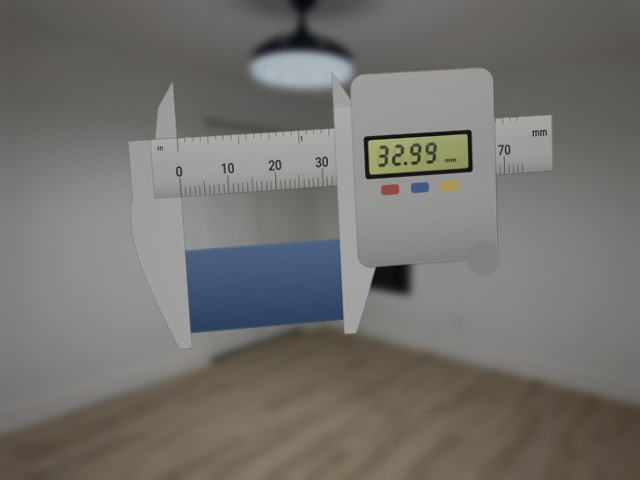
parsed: 32.99 mm
